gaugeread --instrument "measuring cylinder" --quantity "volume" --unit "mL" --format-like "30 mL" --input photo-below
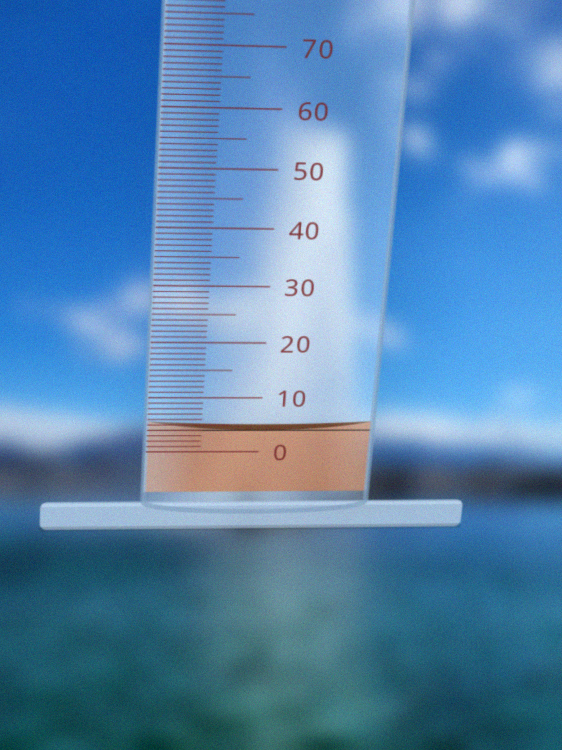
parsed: 4 mL
